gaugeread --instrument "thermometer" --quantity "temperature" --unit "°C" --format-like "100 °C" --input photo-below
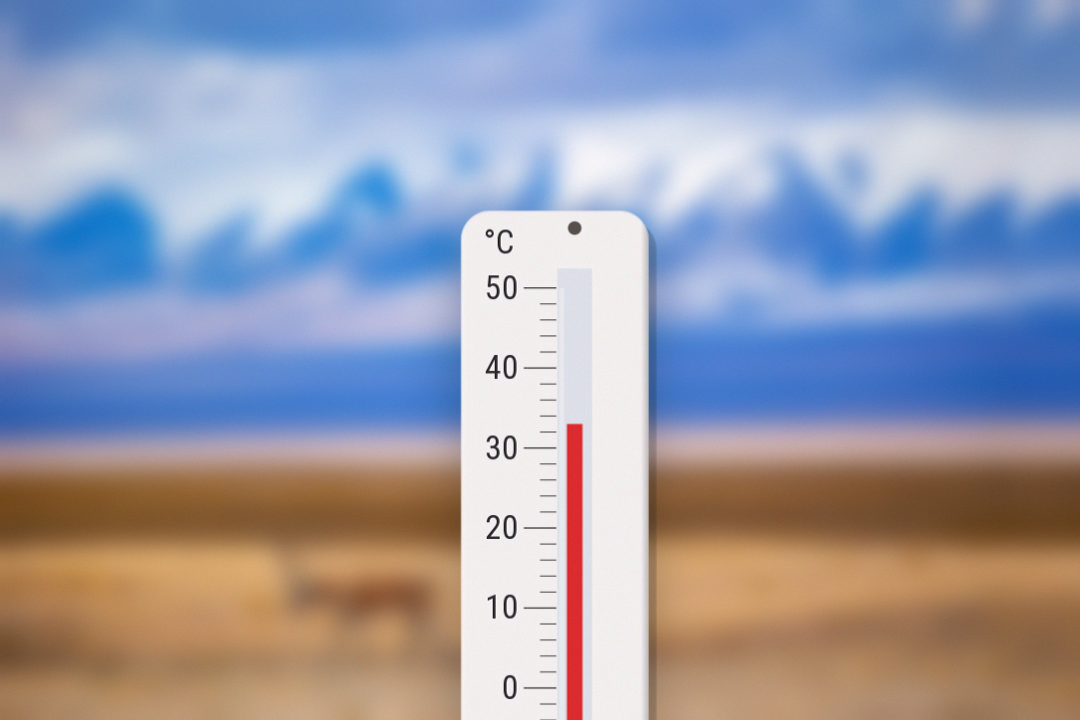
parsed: 33 °C
